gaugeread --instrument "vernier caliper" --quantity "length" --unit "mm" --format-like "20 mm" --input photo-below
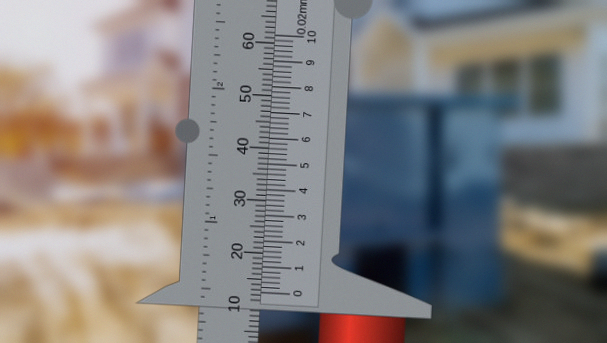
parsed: 12.5 mm
